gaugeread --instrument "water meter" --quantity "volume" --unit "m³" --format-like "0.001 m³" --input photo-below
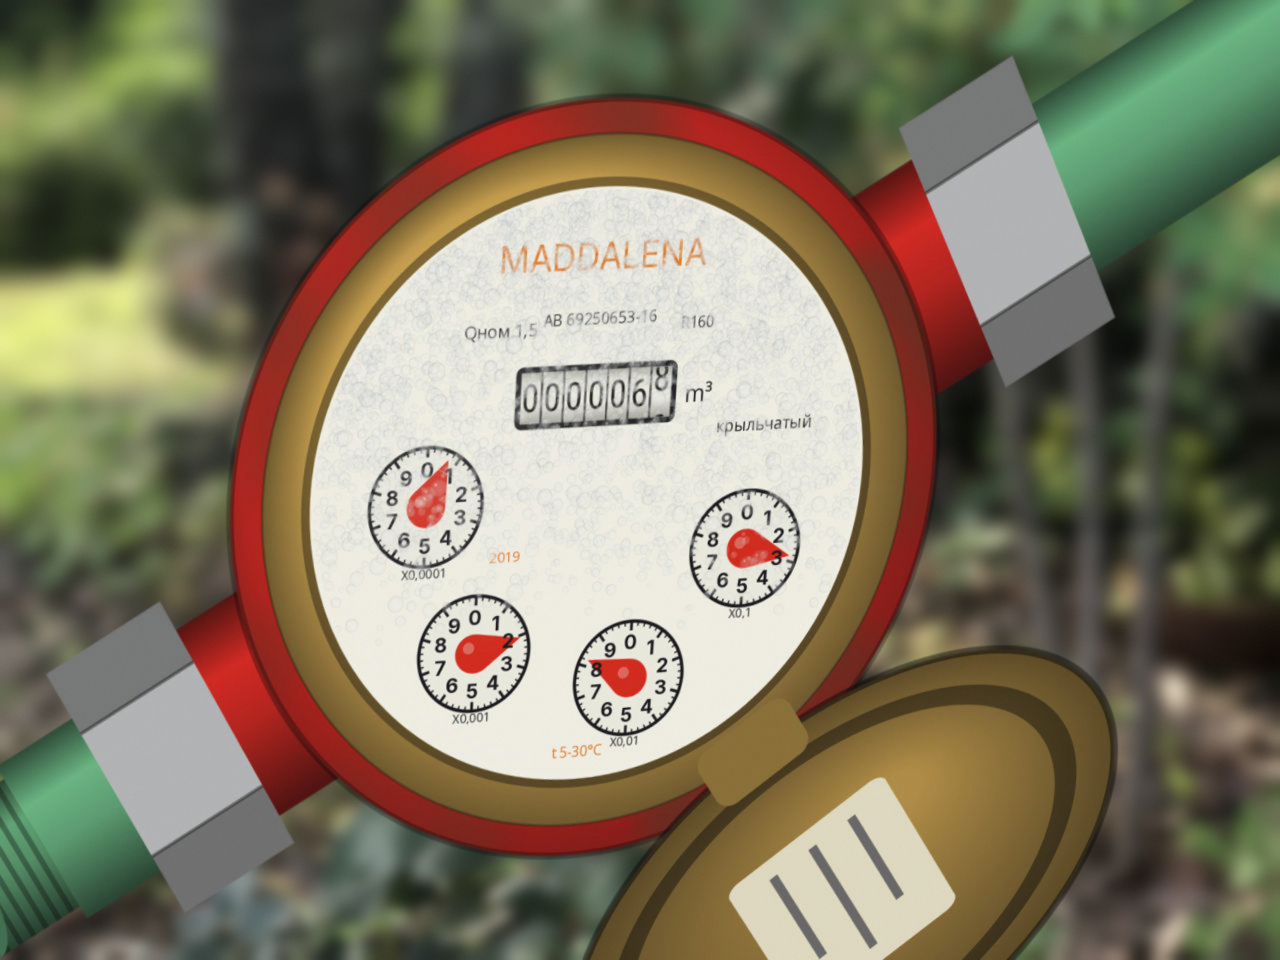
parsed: 68.2820 m³
